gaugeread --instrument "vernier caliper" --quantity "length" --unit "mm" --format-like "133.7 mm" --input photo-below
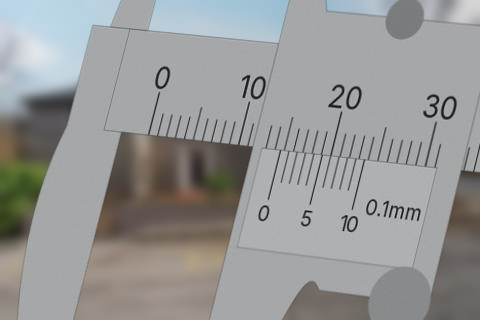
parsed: 14.6 mm
